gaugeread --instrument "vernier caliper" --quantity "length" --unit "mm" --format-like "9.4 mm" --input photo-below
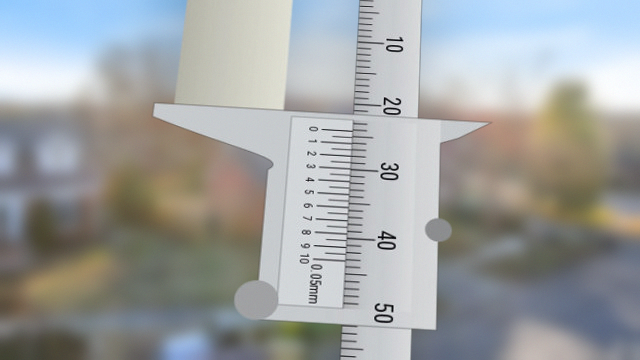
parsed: 24.2 mm
